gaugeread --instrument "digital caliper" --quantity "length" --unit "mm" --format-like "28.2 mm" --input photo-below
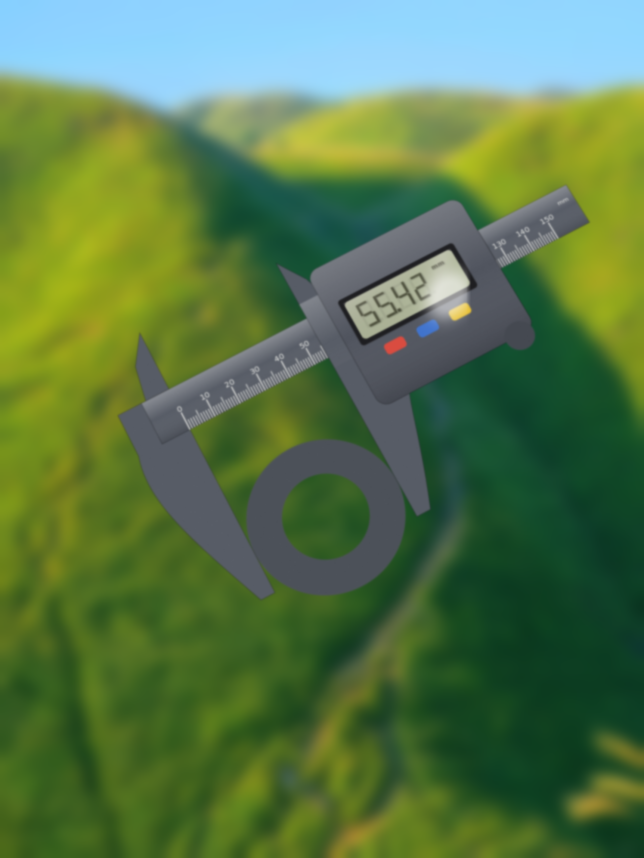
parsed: 55.42 mm
